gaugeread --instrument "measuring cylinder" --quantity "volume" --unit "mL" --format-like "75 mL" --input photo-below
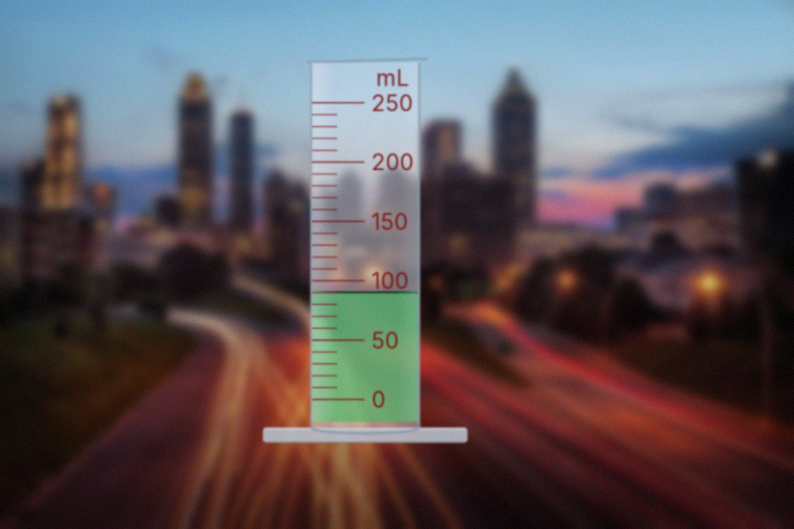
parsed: 90 mL
